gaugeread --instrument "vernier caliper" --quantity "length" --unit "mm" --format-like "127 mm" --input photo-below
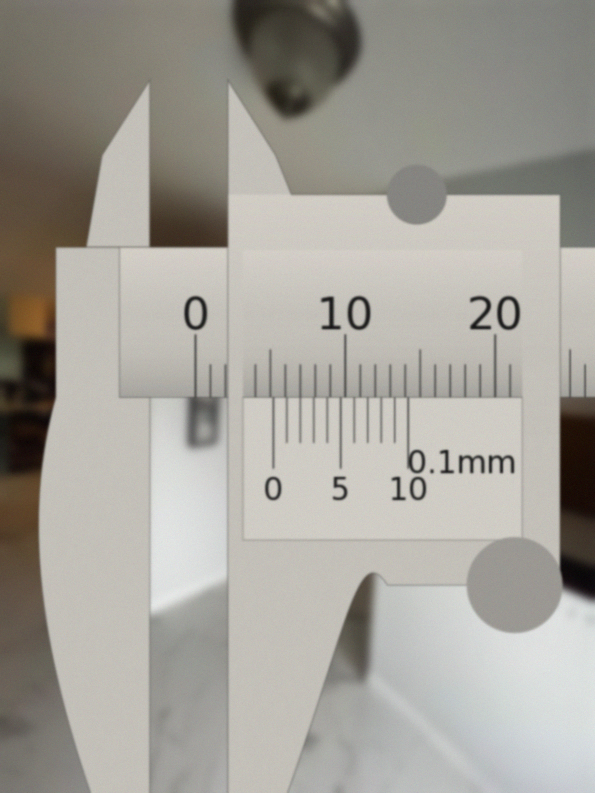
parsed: 5.2 mm
